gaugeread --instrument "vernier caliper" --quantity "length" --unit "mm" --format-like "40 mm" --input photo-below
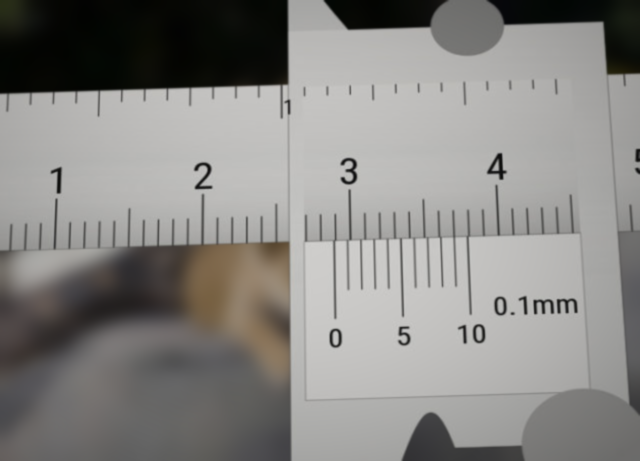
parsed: 28.9 mm
